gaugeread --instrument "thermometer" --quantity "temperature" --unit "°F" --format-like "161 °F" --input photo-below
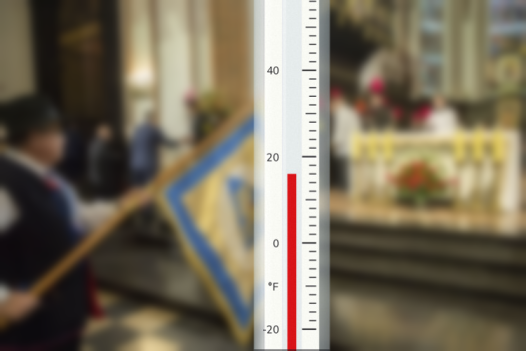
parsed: 16 °F
